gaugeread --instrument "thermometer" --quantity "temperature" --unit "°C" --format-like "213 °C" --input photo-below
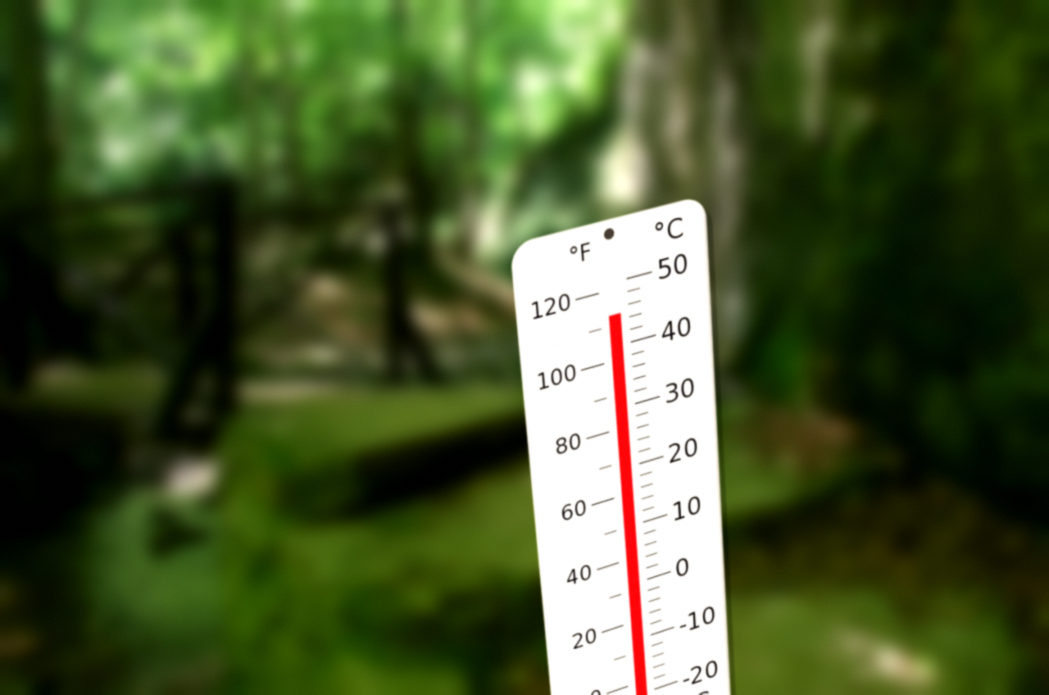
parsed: 45 °C
